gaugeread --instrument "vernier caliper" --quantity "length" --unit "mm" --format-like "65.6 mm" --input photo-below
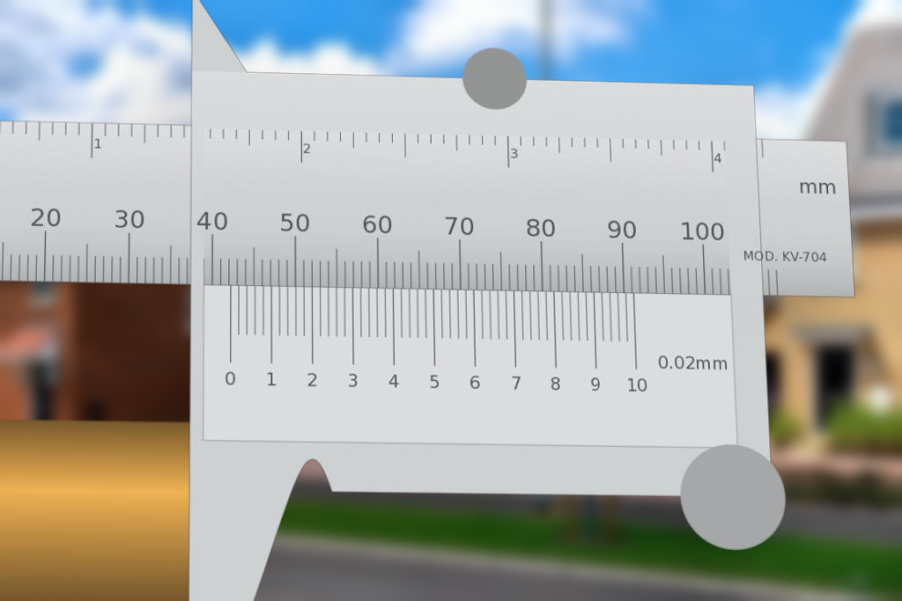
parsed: 42.2 mm
